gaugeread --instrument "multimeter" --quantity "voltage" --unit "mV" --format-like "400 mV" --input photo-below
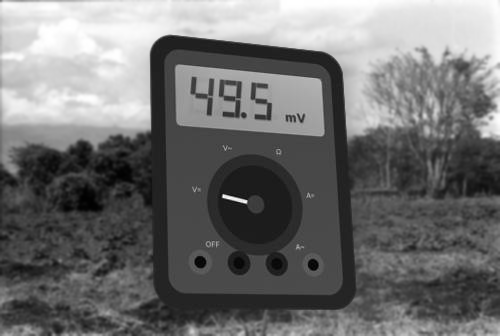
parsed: 49.5 mV
